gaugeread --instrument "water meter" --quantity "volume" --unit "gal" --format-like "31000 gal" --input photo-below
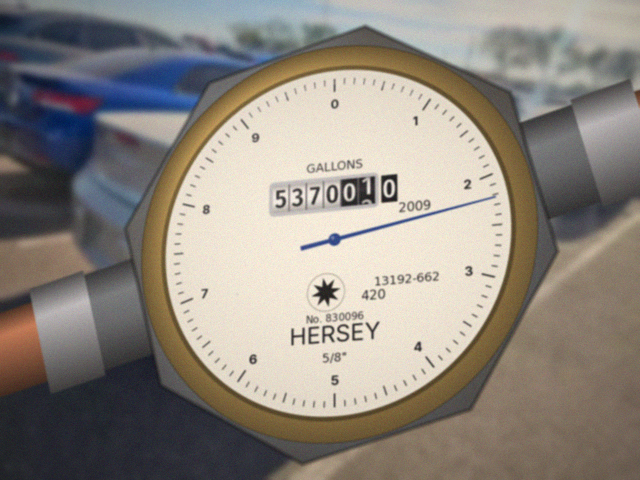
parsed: 5370012.2 gal
